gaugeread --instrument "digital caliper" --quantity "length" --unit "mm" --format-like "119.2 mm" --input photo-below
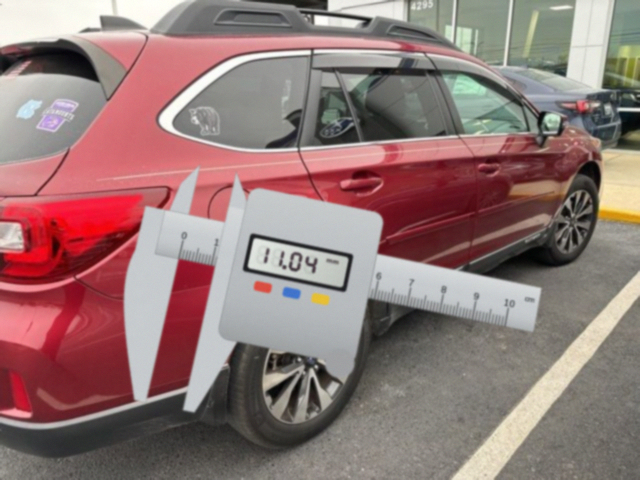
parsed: 11.04 mm
